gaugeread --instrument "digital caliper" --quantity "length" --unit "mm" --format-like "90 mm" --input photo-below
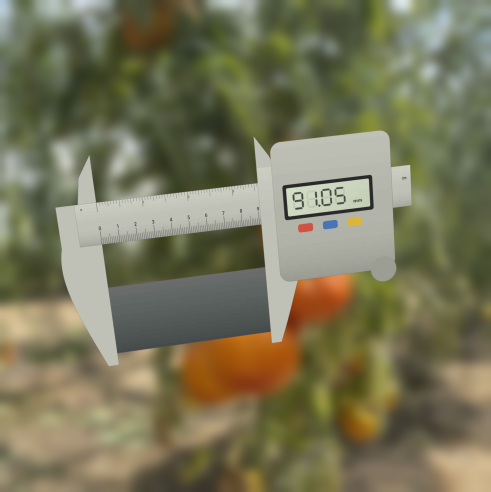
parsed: 91.05 mm
